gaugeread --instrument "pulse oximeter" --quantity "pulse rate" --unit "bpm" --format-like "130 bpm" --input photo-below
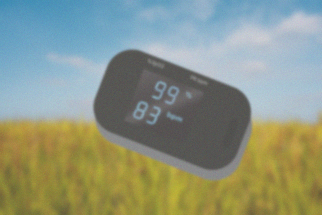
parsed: 83 bpm
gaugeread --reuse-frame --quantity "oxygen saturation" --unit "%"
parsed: 99 %
